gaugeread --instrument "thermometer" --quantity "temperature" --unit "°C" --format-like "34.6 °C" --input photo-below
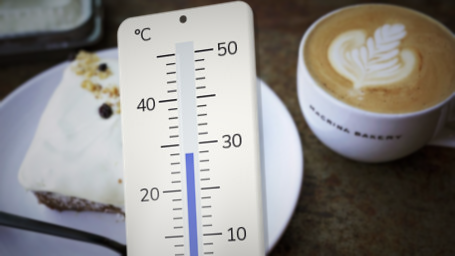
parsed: 28 °C
